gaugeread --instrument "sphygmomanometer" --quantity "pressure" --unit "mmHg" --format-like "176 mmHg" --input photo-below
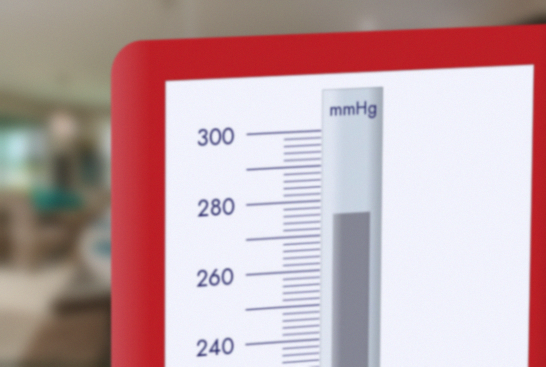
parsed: 276 mmHg
